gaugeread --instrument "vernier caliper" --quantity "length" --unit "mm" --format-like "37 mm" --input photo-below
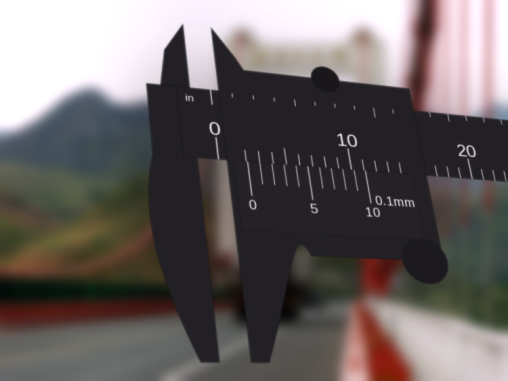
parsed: 2.1 mm
